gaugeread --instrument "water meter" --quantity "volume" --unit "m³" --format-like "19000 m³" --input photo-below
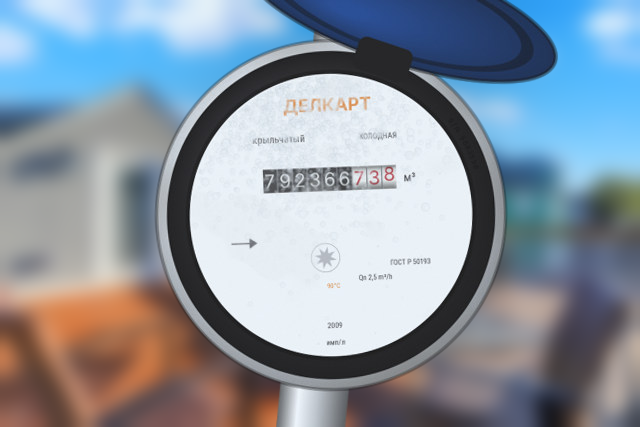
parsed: 792366.738 m³
